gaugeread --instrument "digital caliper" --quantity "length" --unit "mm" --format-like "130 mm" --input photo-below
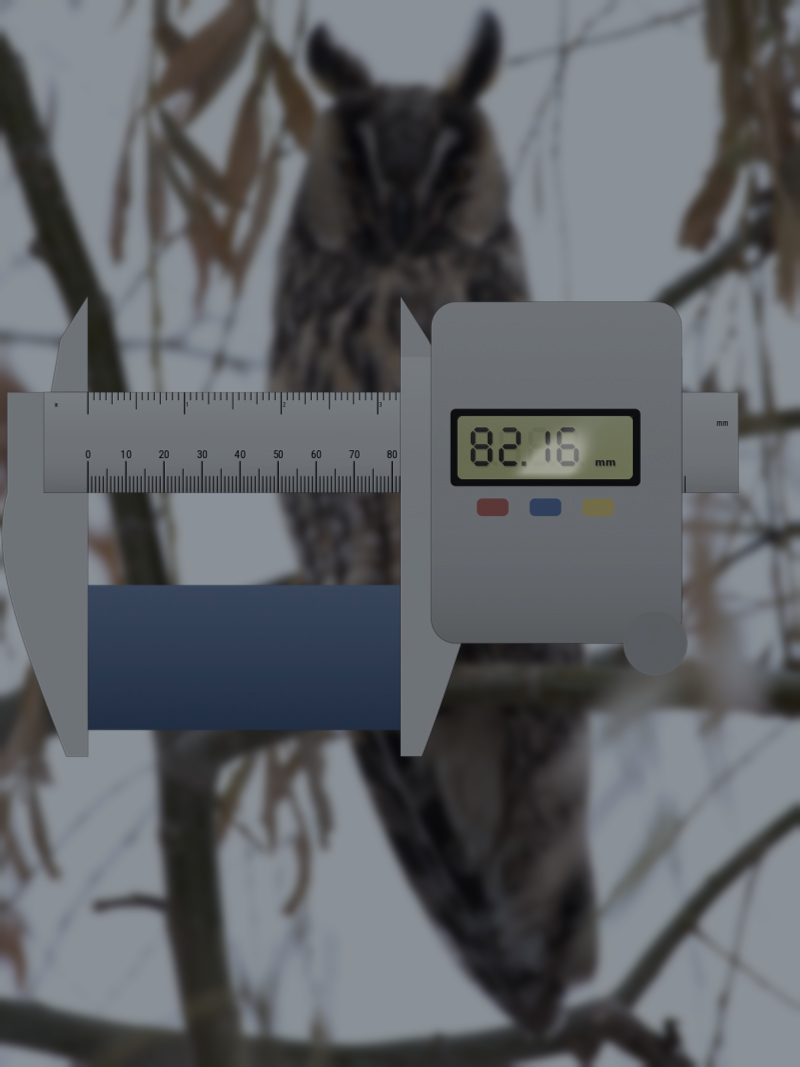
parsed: 82.16 mm
